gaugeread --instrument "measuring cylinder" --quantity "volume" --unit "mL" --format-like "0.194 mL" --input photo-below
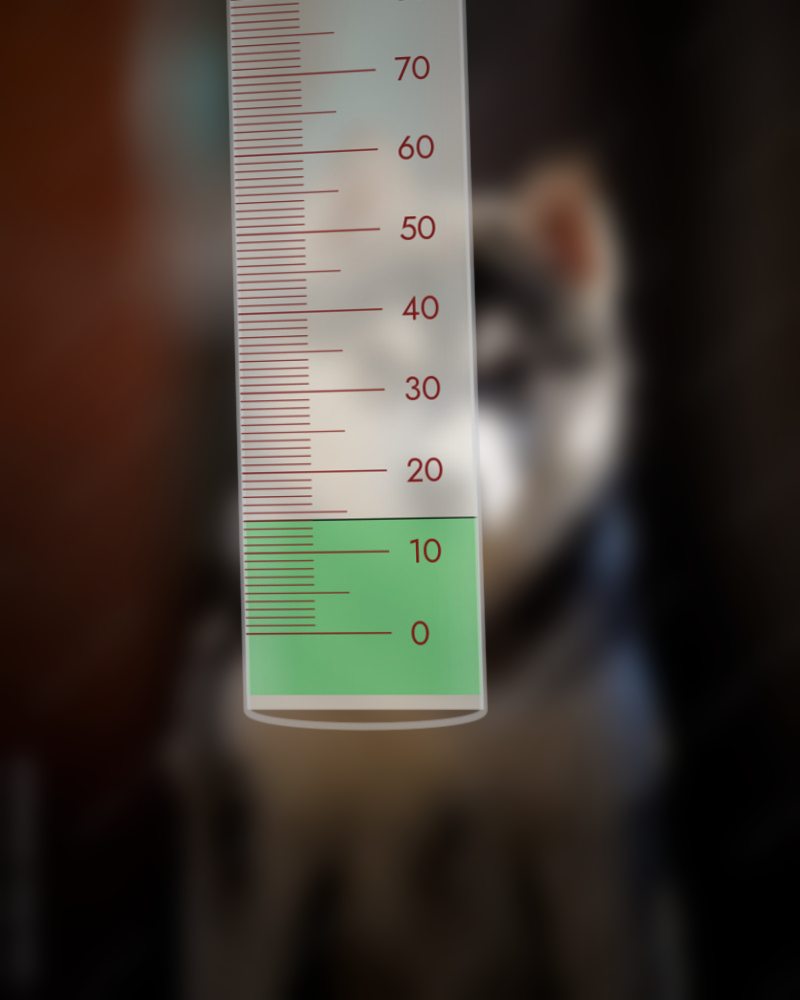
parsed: 14 mL
